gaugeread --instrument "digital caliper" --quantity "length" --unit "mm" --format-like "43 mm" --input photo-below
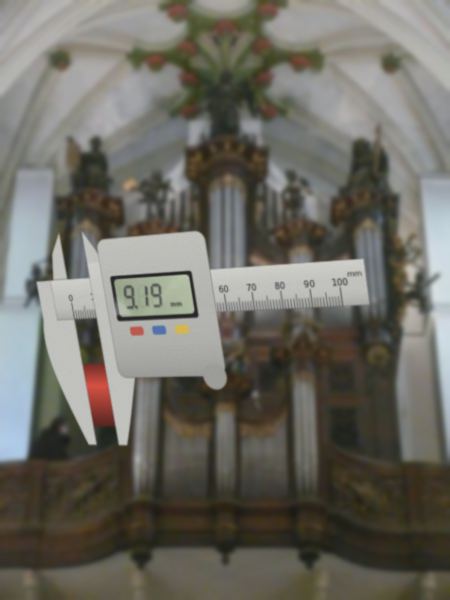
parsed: 9.19 mm
